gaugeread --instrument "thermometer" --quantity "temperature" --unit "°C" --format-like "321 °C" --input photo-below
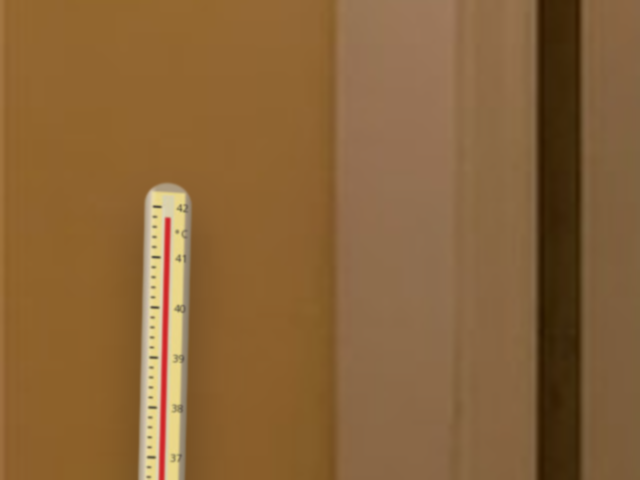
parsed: 41.8 °C
